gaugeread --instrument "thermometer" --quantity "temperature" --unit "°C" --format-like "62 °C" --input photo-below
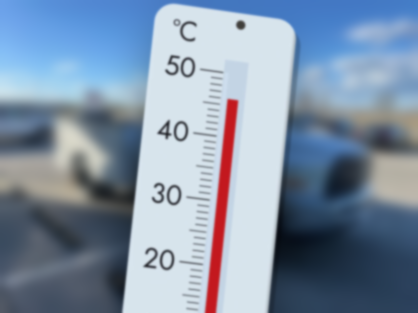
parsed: 46 °C
